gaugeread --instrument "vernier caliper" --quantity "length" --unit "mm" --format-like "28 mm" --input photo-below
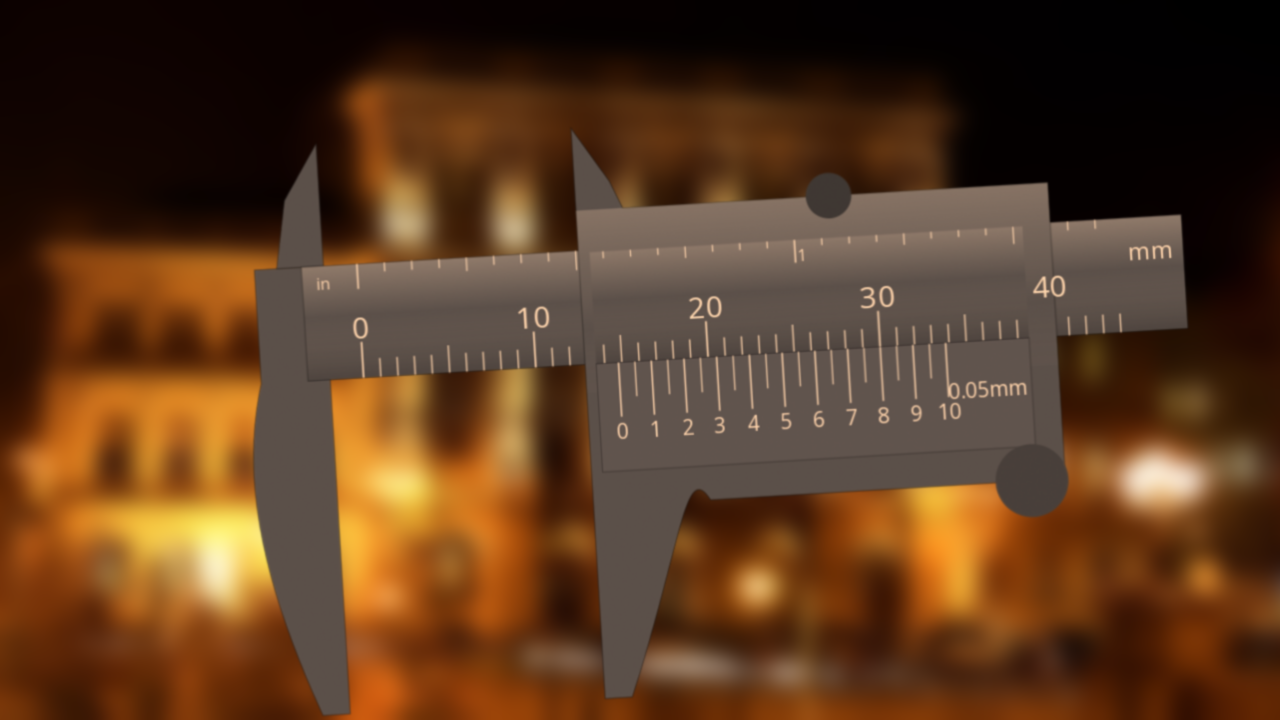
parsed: 14.8 mm
